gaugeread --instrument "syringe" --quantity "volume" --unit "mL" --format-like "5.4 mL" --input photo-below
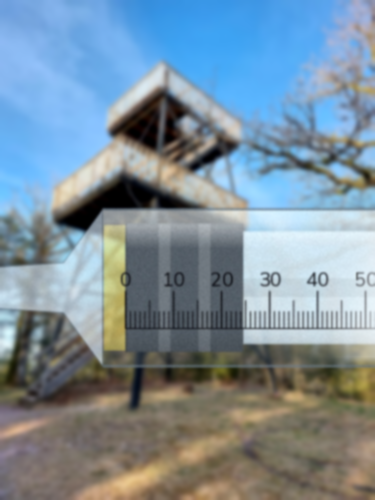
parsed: 0 mL
